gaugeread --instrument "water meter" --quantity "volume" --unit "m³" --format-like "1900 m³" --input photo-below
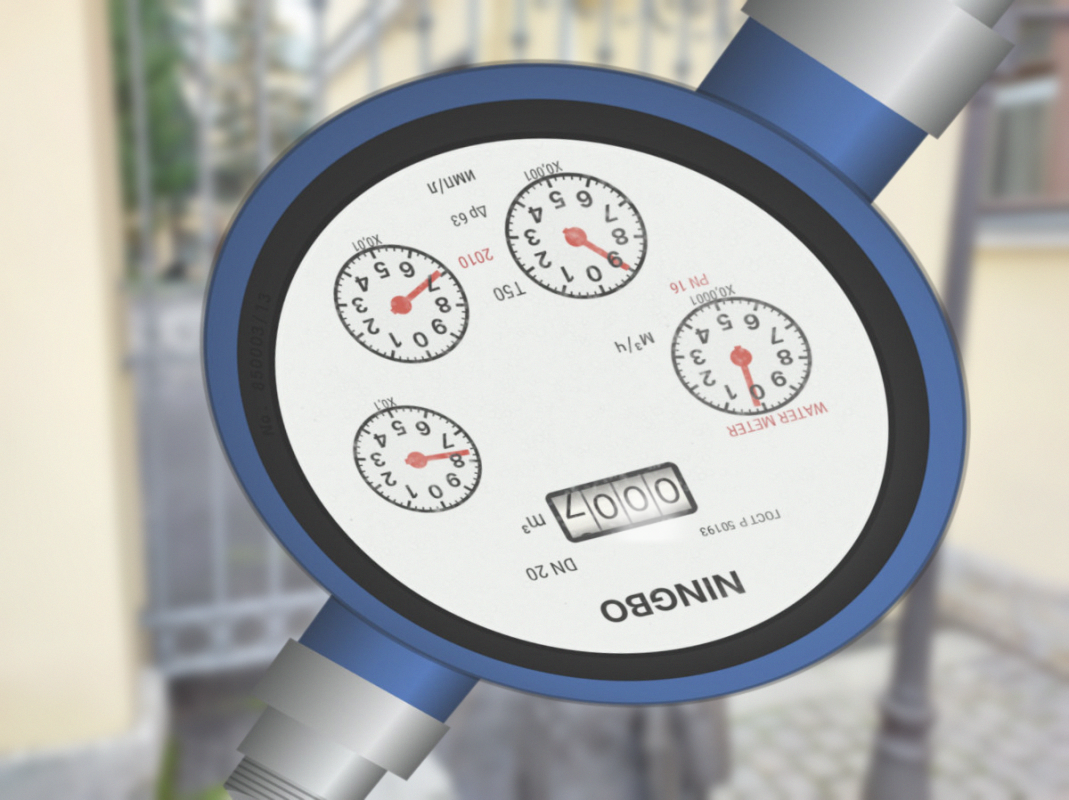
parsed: 6.7690 m³
